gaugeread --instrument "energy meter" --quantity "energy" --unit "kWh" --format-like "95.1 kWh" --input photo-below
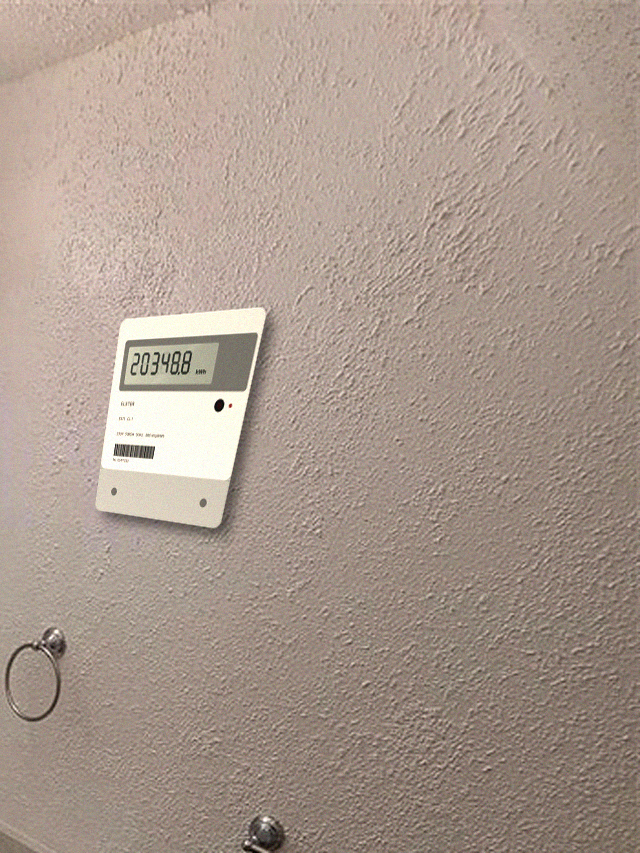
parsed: 20348.8 kWh
